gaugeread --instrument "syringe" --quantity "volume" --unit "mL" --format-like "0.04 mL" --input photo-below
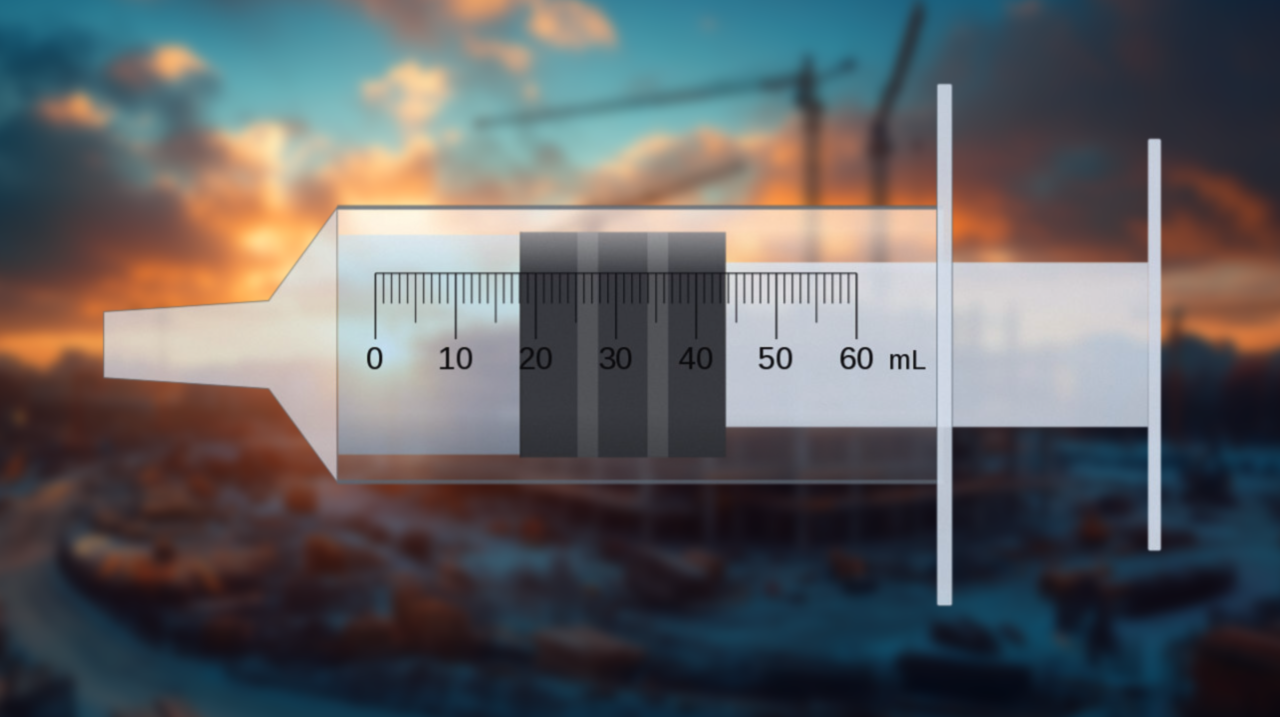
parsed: 18 mL
